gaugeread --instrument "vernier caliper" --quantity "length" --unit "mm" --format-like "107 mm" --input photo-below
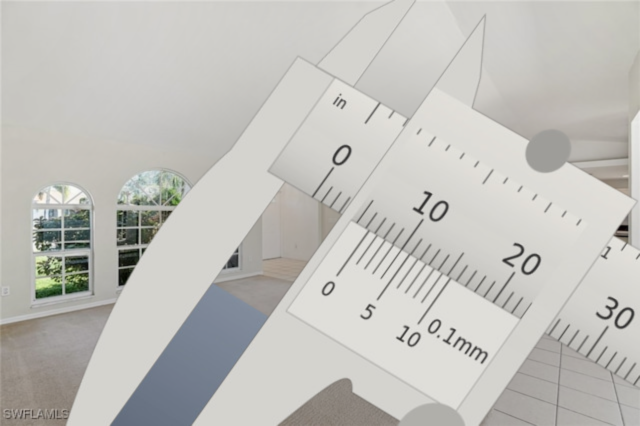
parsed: 6.4 mm
